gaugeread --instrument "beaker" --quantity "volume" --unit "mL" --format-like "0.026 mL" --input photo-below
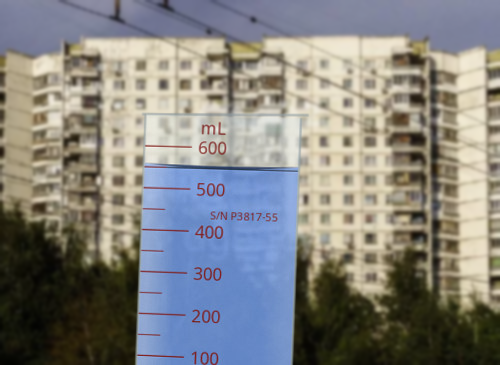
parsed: 550 mL
